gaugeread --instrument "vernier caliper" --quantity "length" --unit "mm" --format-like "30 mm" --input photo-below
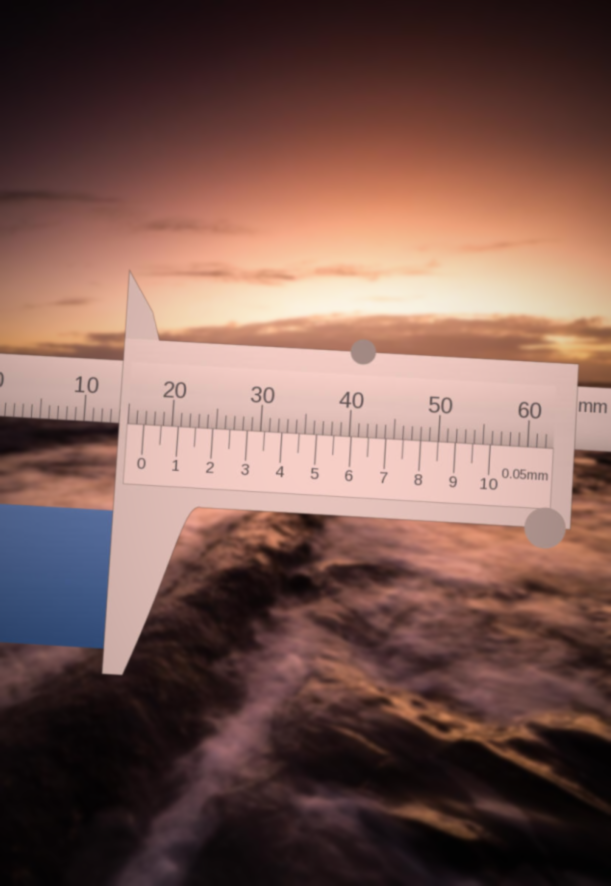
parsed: 16.8 mm
